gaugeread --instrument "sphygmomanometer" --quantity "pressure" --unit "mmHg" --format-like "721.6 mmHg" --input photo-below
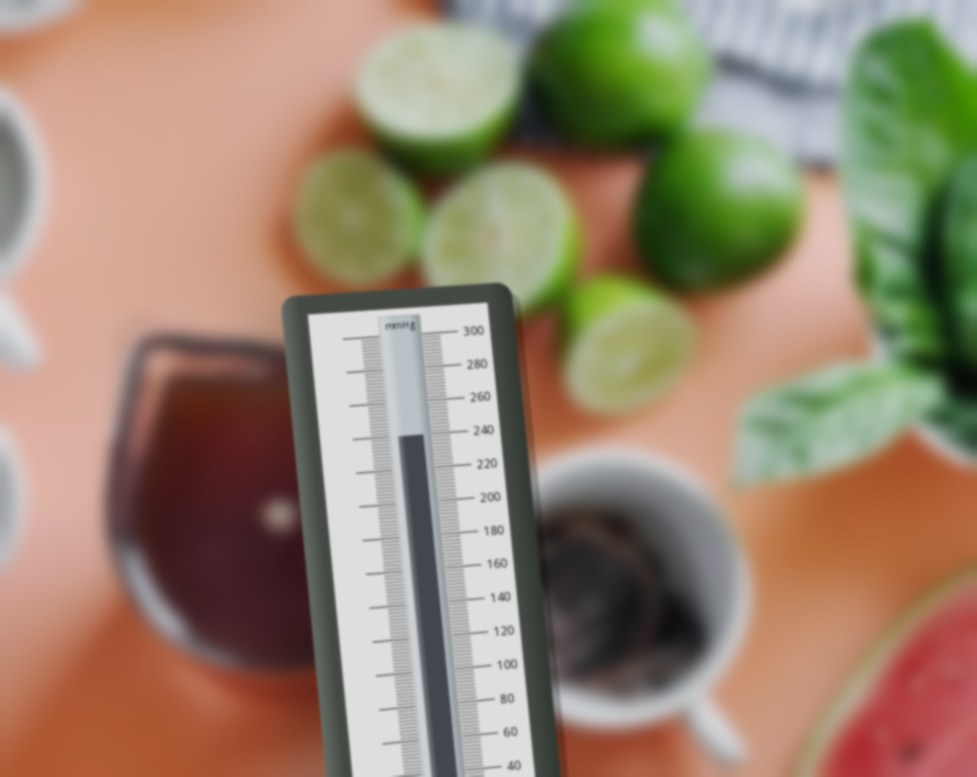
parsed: 240 mmHg
